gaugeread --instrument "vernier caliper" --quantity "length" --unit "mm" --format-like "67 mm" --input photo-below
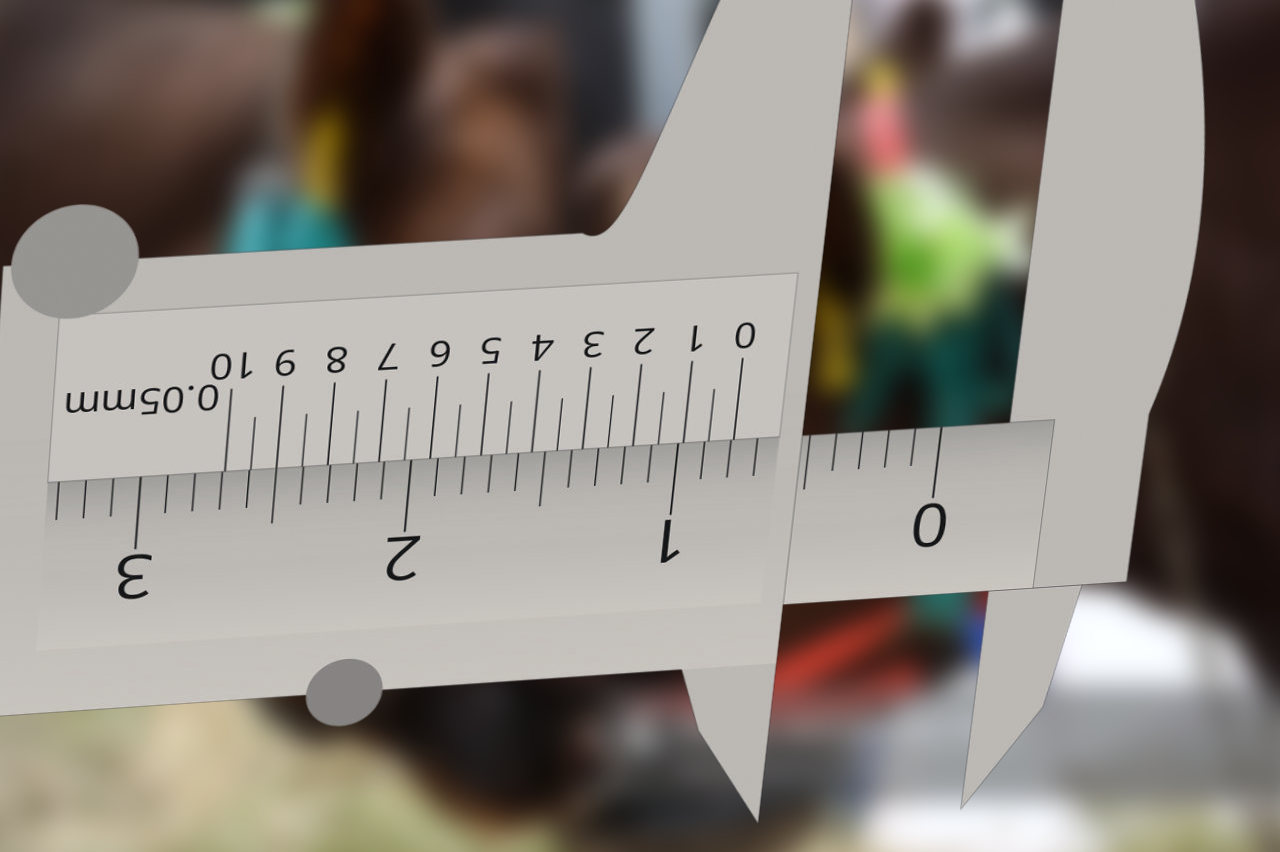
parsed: 7.90 mm
